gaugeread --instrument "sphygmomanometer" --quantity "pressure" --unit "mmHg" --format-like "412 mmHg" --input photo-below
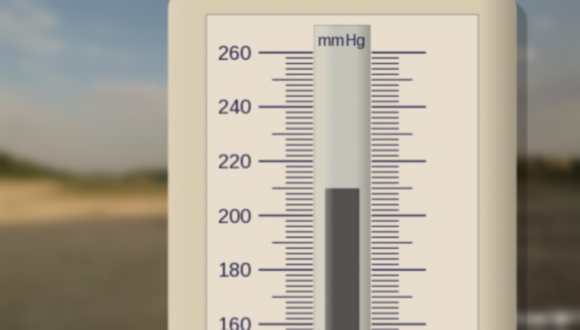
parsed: 210 mmHg
